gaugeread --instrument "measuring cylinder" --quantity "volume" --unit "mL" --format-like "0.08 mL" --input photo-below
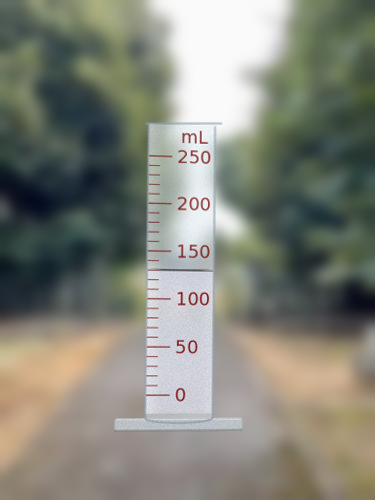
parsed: 130 mL
